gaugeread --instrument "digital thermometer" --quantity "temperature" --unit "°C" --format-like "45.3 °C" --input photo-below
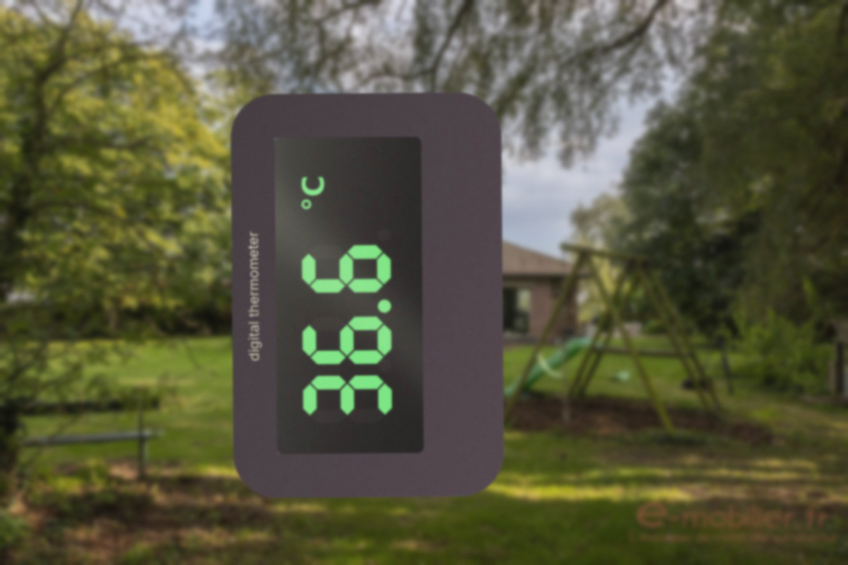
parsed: 36.6 °C
